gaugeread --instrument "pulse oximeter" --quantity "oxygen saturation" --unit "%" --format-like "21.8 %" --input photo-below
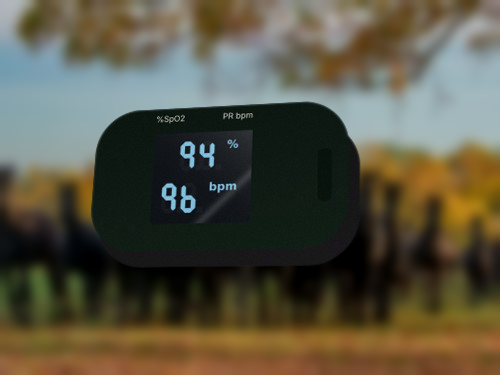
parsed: 94 %
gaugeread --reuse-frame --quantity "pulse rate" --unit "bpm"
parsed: 96 bpm
